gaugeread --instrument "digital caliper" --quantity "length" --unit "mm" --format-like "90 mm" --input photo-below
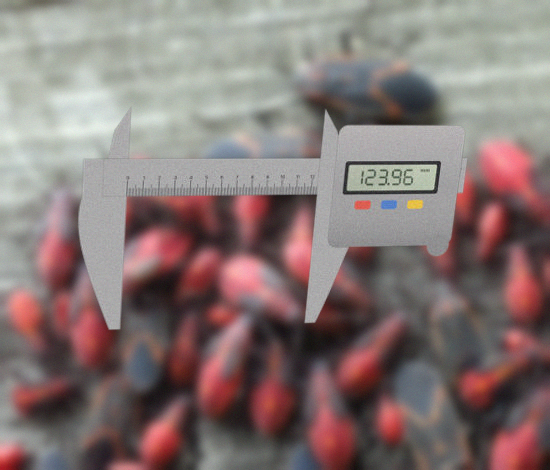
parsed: 123.96 mm
